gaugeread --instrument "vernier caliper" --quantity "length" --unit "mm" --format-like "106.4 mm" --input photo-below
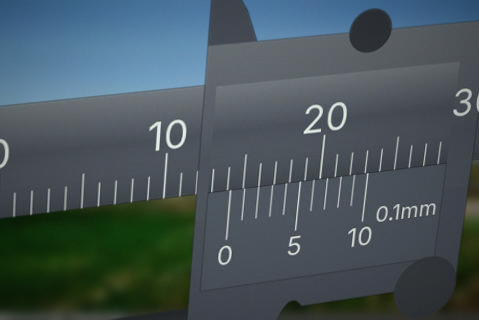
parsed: 14.2 mm
